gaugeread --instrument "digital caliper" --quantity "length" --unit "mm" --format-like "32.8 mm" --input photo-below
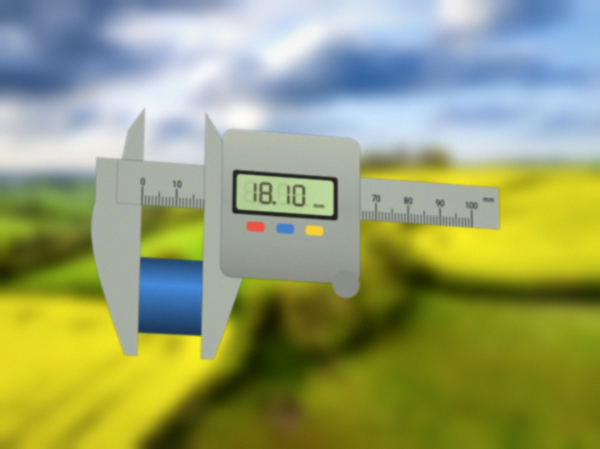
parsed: 18.10 mm
